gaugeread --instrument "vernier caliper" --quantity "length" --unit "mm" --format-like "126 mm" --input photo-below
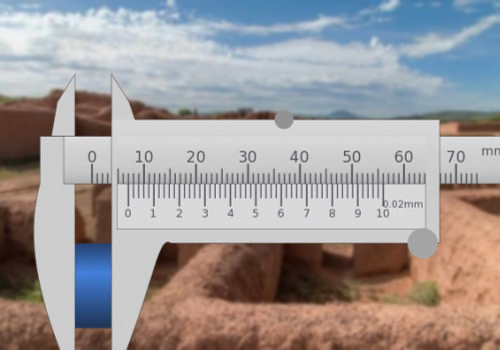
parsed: 7.0 mm
